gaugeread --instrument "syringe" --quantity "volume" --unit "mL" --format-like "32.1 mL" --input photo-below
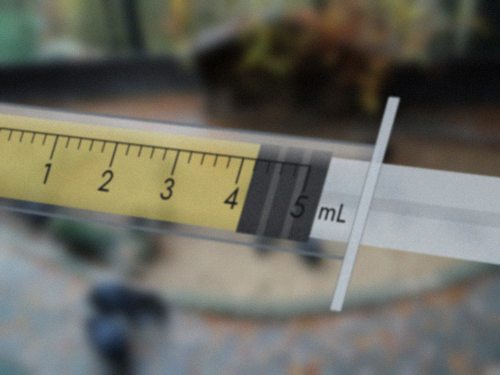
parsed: 4.2 mL
